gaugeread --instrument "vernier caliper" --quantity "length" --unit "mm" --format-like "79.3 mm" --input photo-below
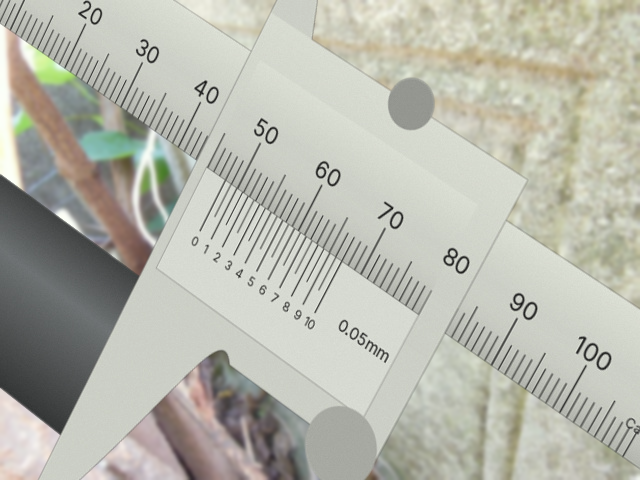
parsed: 48.0 mm
